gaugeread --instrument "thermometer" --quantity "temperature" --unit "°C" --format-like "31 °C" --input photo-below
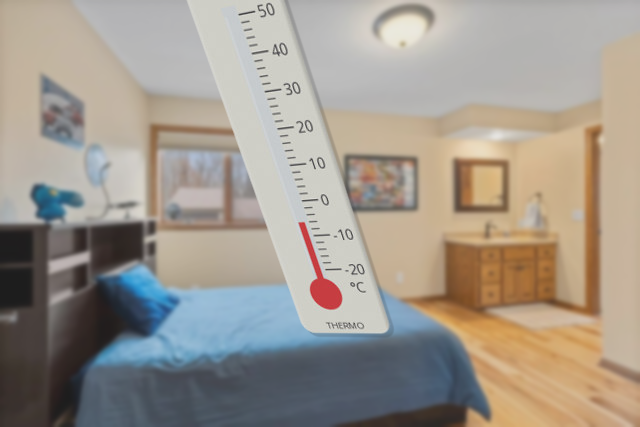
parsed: -6 °C
